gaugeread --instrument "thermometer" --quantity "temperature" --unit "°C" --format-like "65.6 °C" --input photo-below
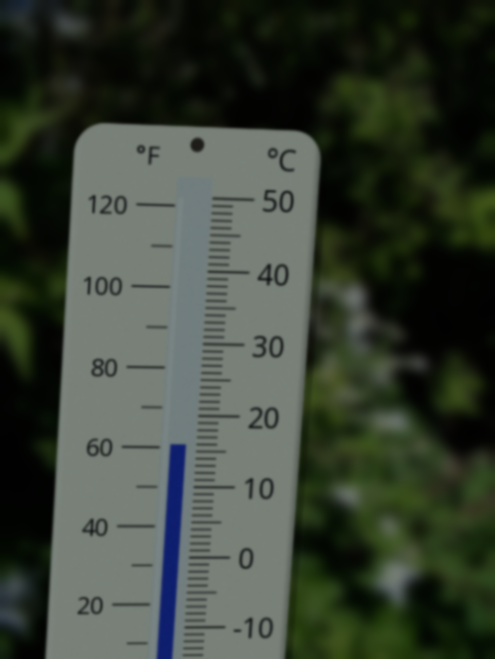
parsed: 16 °C
